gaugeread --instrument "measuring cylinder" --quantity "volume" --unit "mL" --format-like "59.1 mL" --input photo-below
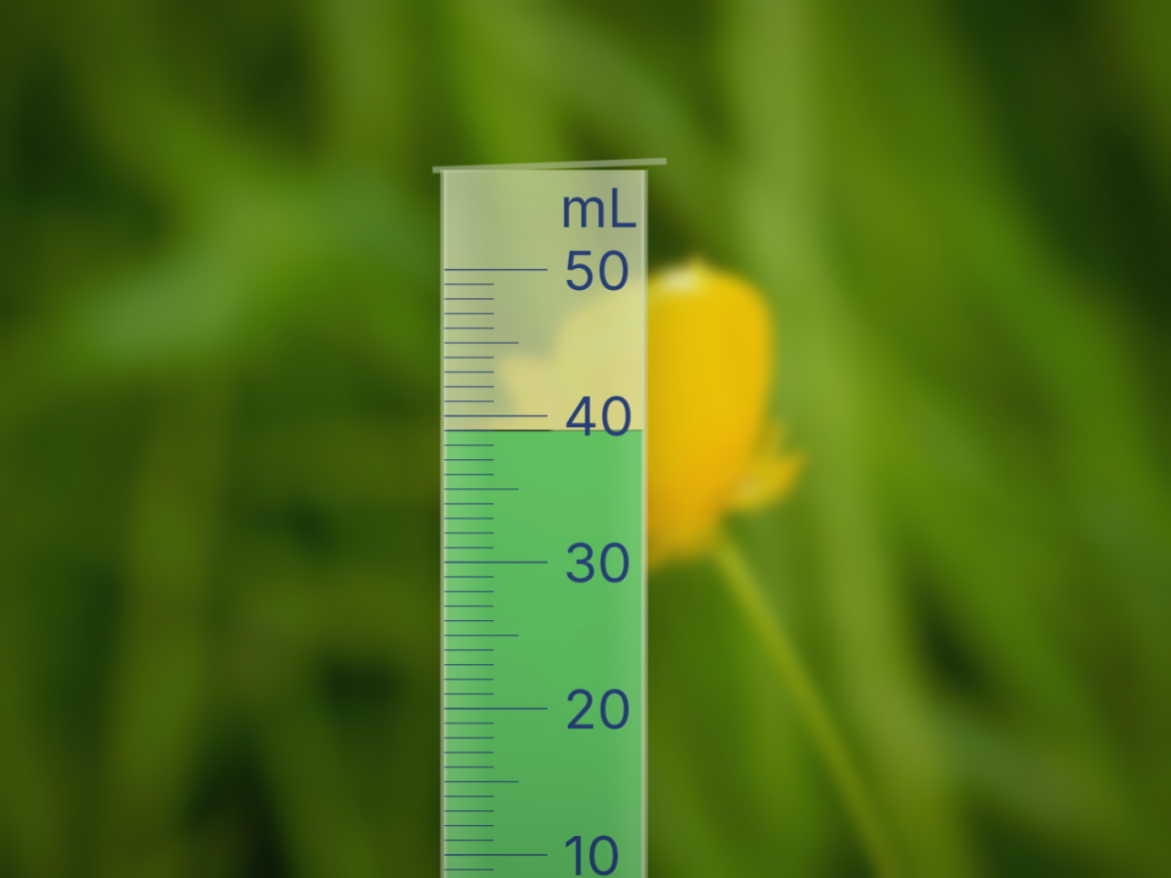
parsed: 39 mL
